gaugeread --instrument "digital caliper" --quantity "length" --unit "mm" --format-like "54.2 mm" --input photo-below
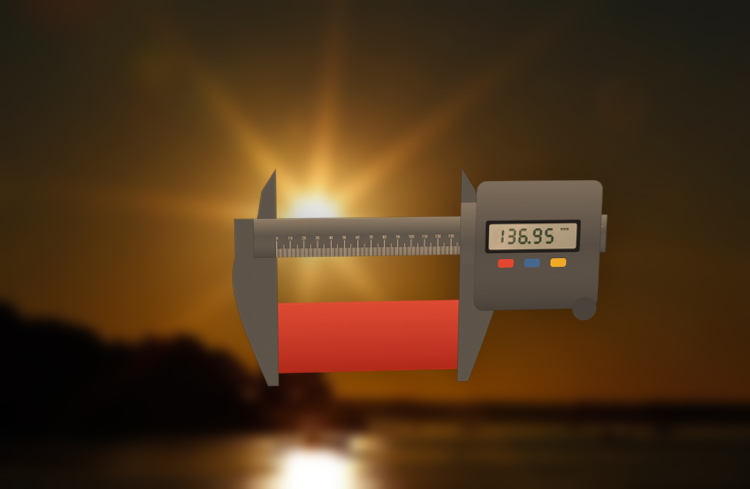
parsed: 136.95 mm
